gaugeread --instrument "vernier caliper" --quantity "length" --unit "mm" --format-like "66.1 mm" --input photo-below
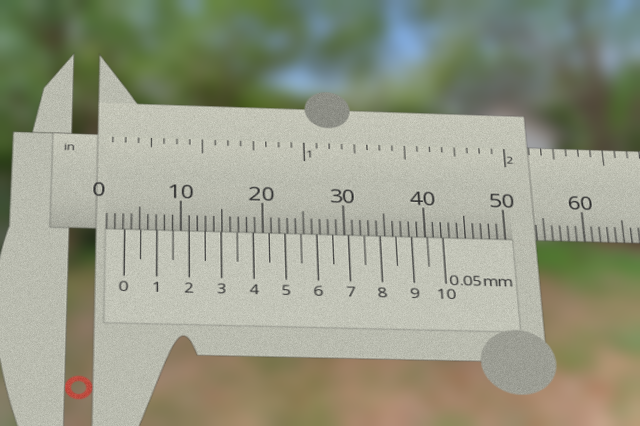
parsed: 3.2 mm
